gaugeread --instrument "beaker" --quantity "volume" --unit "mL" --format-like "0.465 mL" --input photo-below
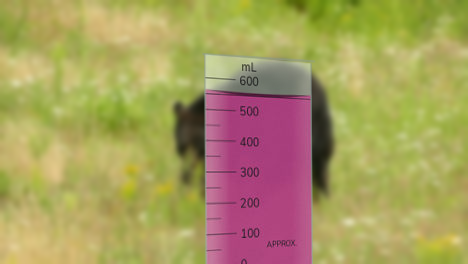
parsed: 550 mL
